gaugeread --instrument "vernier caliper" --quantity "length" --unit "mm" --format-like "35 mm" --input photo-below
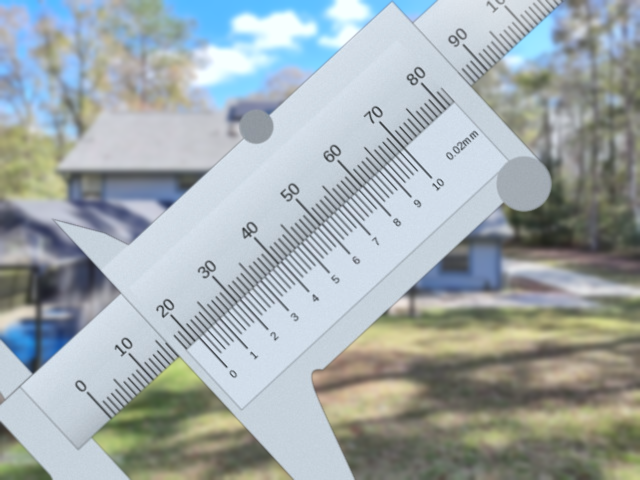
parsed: 21.0 mm
